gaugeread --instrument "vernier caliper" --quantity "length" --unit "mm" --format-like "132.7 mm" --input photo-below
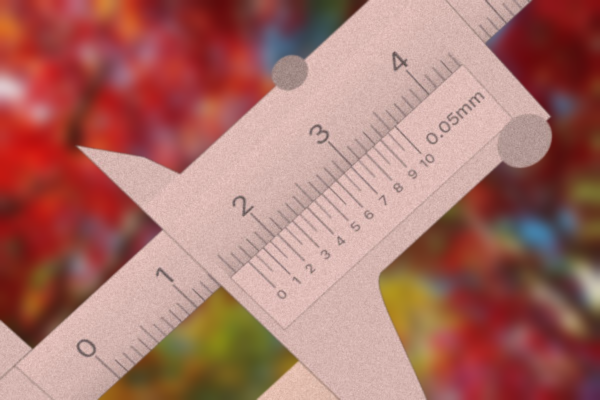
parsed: 16.6 mm
